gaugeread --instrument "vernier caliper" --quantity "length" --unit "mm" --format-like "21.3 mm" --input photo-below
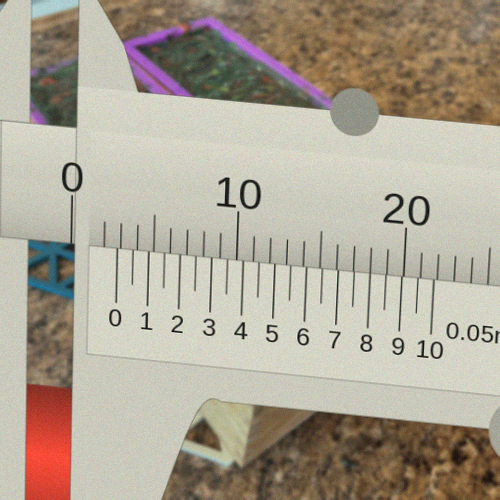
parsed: 2.8 mm
